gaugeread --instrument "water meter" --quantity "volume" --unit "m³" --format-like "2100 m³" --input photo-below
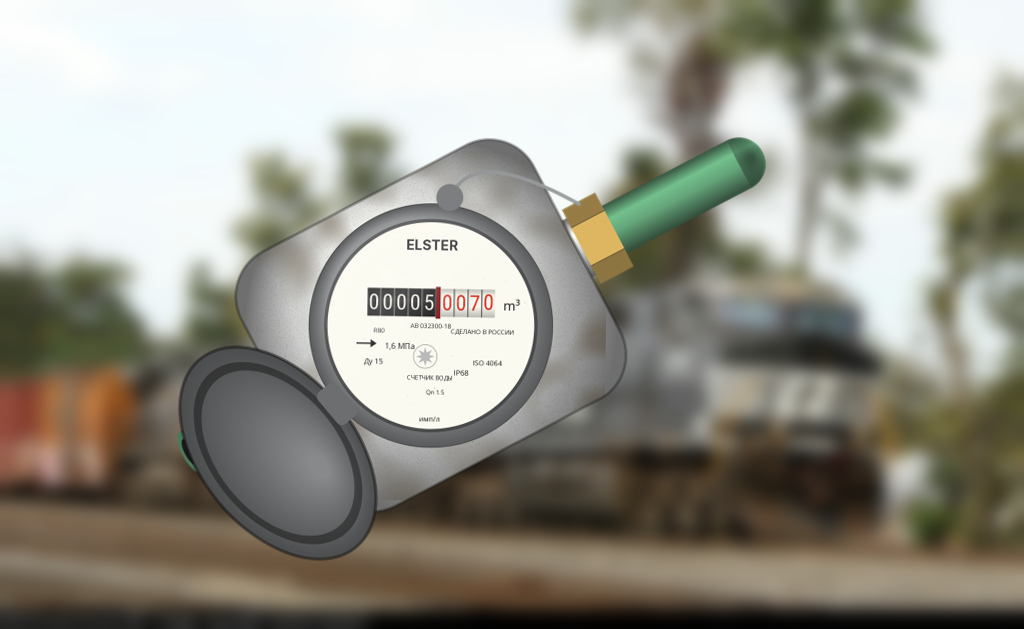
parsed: 5.0070 m³
